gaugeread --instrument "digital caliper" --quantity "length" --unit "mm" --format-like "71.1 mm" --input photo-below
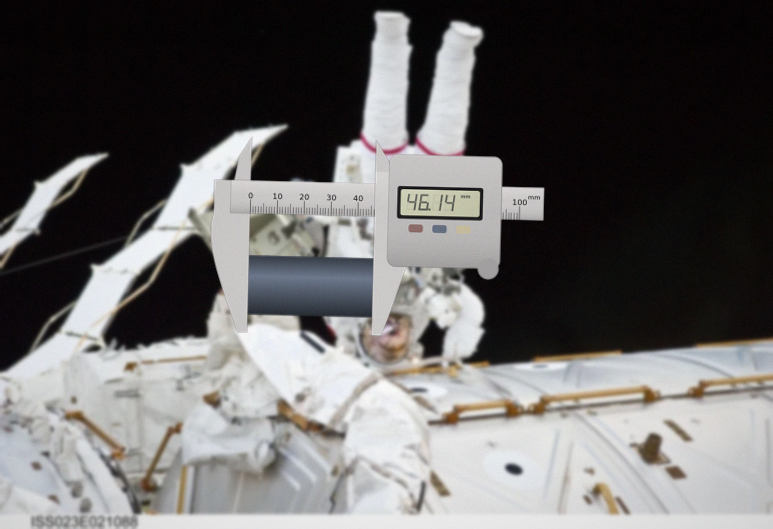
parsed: 46.14 mm
